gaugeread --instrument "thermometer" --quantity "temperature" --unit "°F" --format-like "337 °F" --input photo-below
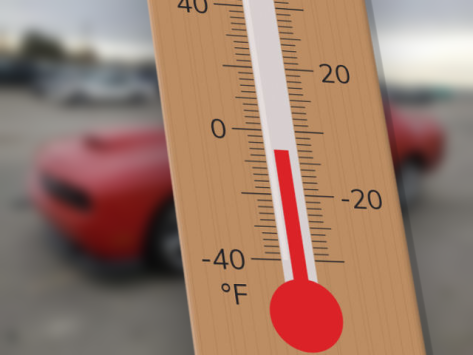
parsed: -6 °F
